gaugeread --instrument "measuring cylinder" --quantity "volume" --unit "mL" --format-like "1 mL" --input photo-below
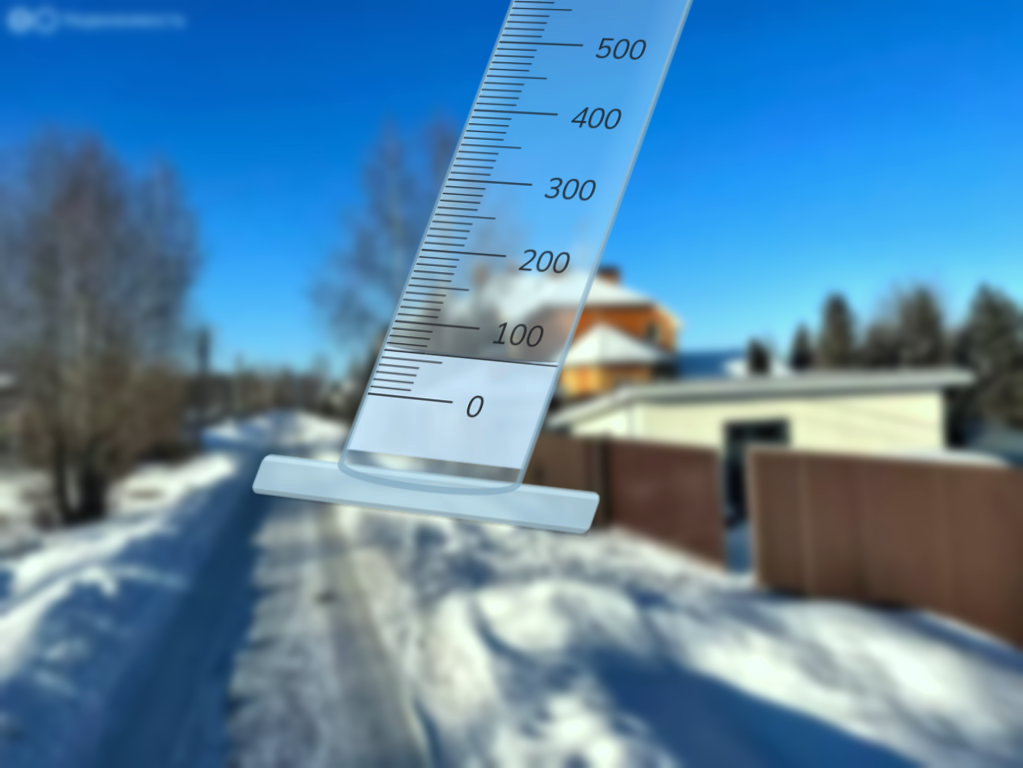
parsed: 60 mL
